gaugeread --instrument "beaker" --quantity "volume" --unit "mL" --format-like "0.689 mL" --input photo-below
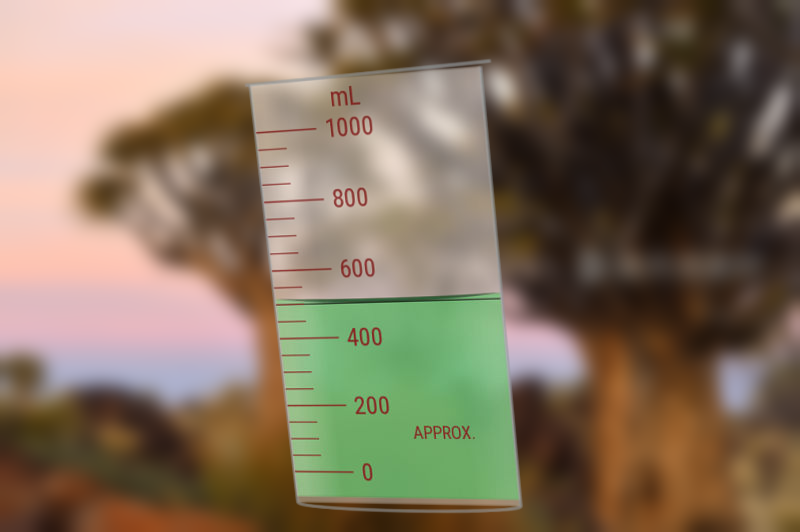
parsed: 500 mL
